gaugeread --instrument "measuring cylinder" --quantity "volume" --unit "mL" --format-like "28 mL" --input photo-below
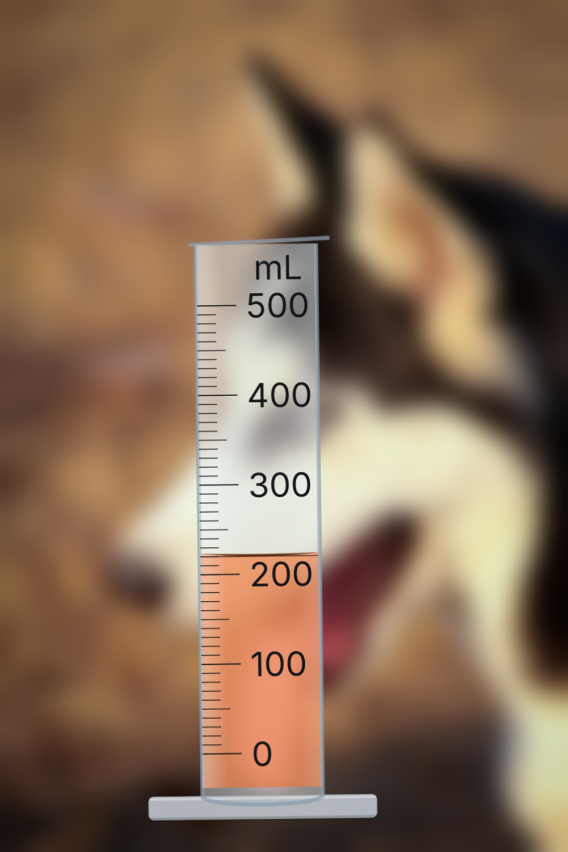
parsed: 220 mL
